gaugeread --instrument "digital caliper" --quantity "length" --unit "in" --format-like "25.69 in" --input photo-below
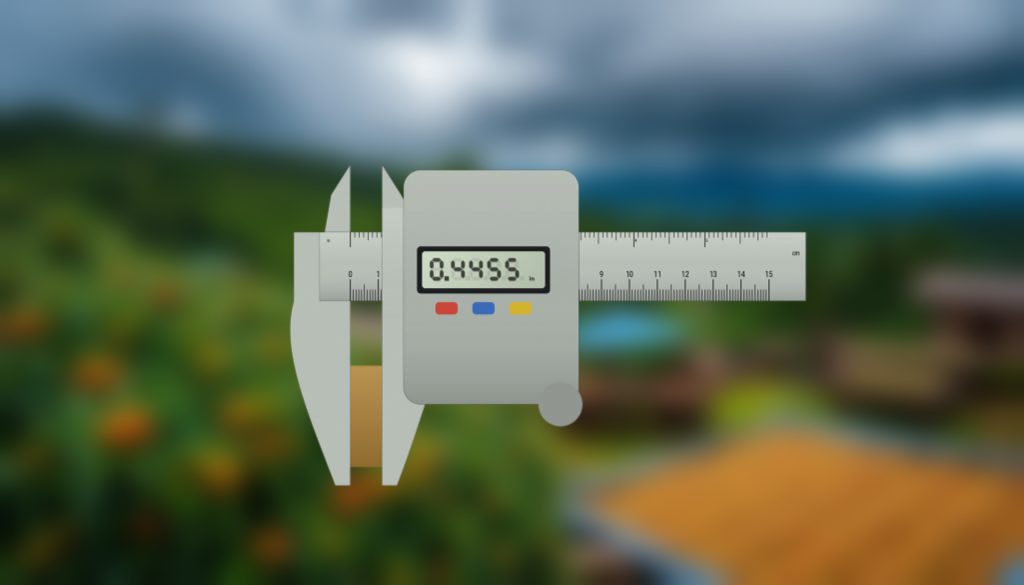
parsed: 0.4455 in
